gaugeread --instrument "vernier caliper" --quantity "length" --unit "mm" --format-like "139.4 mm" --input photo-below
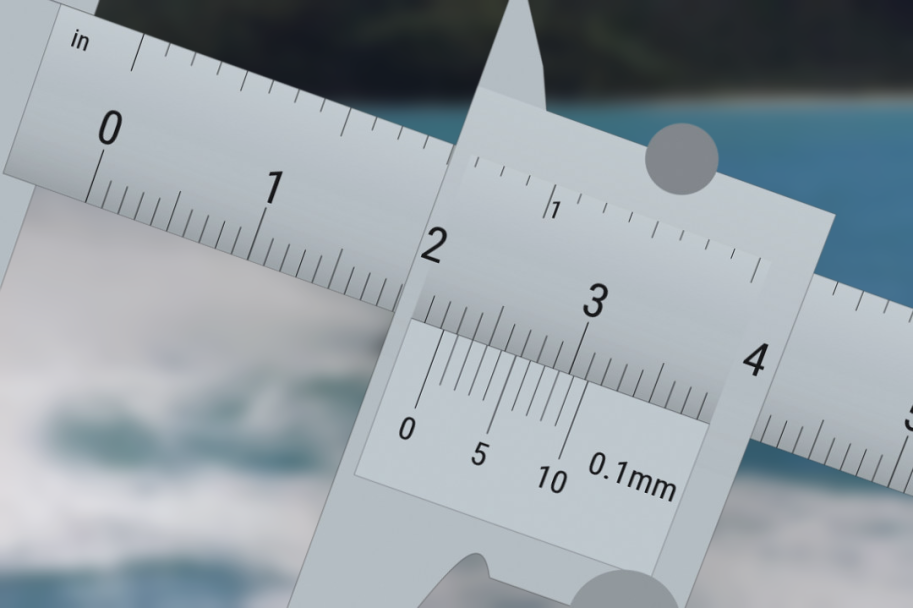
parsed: 22.2 mm
